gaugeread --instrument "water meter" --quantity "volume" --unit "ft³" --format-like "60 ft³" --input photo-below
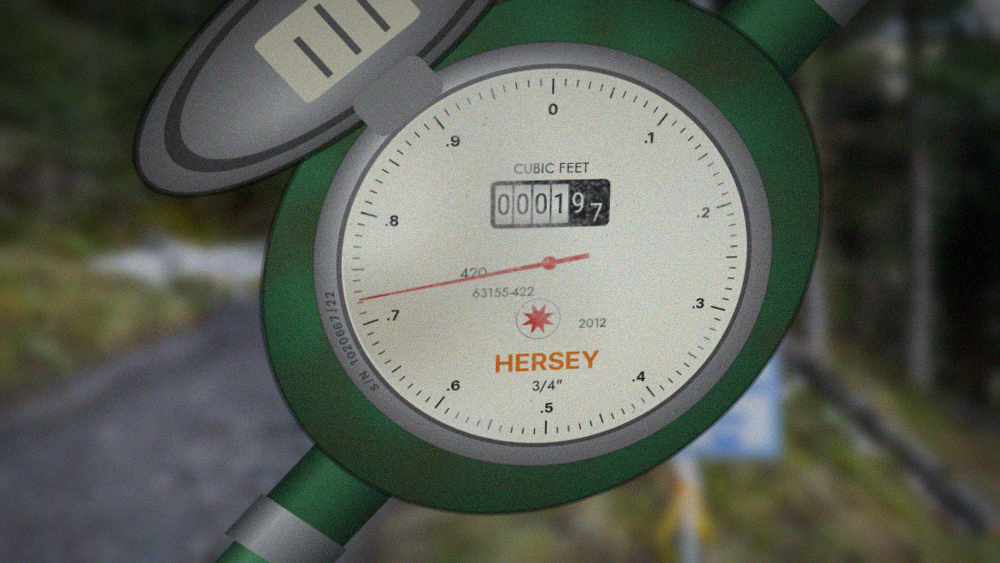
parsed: 196.72 ft³
